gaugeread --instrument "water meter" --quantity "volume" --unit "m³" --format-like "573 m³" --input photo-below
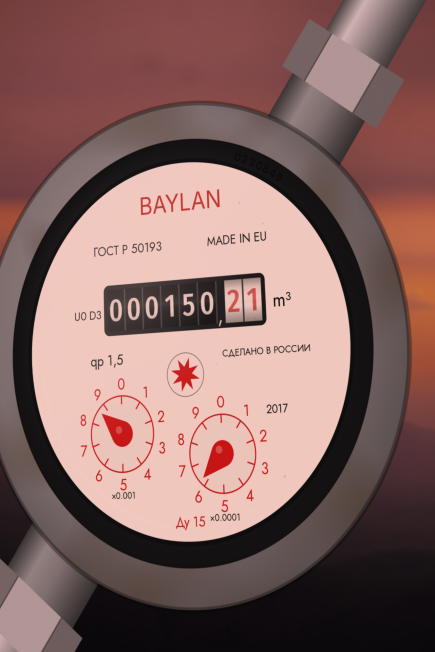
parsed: 150.2186 m³
